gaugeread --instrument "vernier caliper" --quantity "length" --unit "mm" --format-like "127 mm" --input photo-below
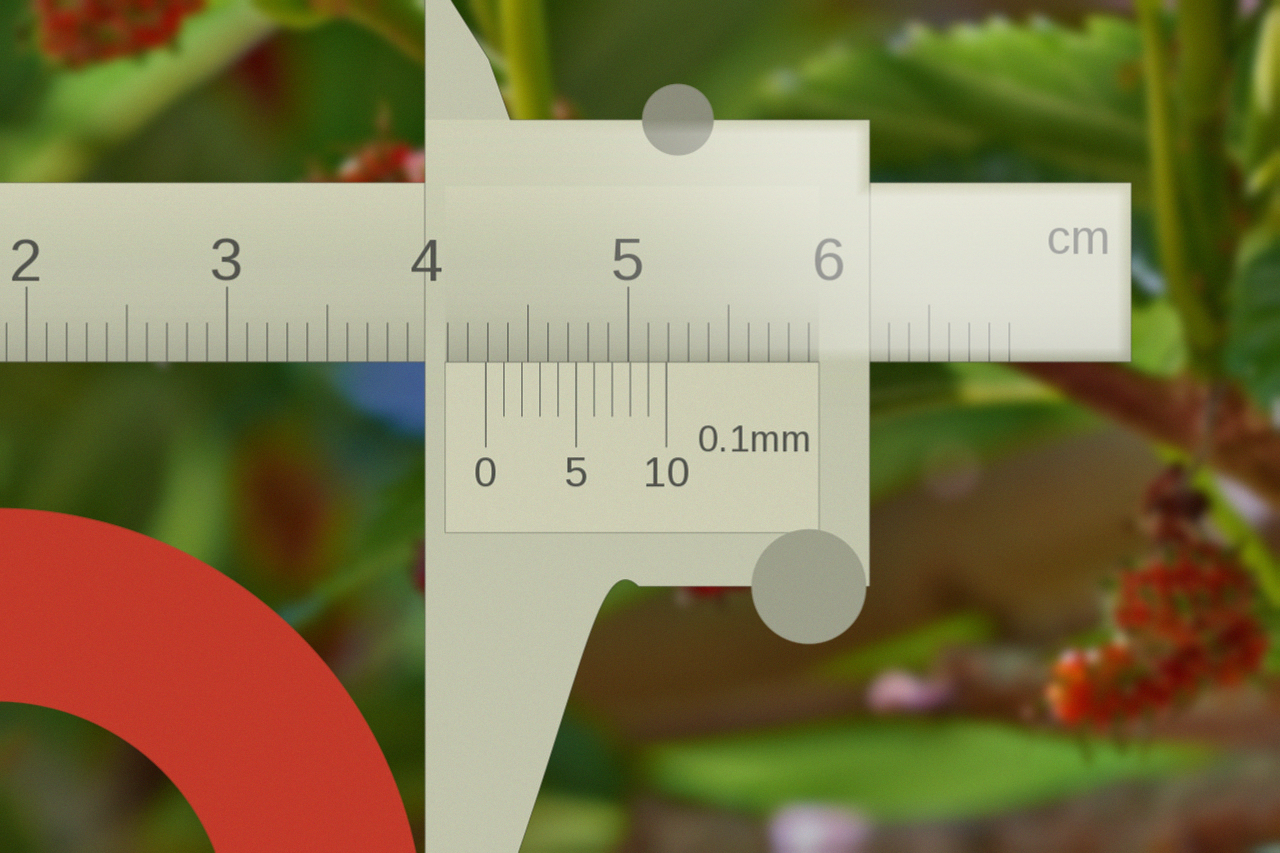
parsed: 42.9 mm
